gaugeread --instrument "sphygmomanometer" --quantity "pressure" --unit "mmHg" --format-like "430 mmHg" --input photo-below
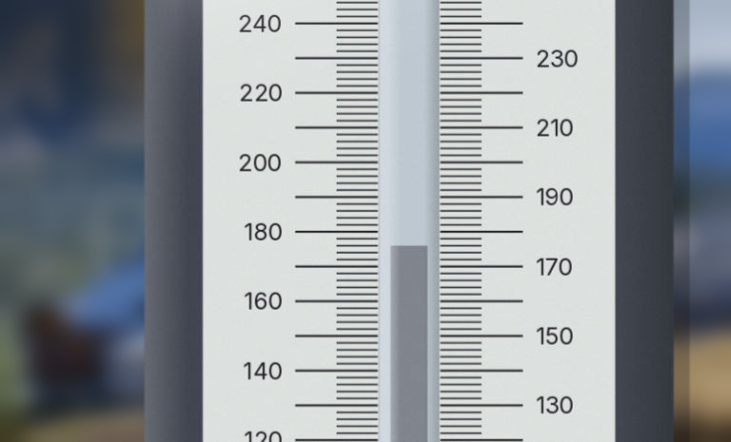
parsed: 176 mmHg
